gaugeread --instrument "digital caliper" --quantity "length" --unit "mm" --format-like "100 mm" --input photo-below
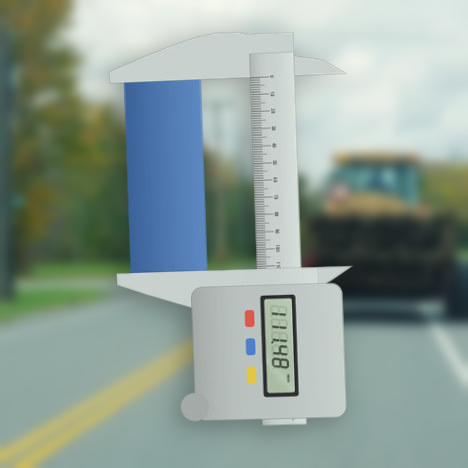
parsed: 111.48 mm
